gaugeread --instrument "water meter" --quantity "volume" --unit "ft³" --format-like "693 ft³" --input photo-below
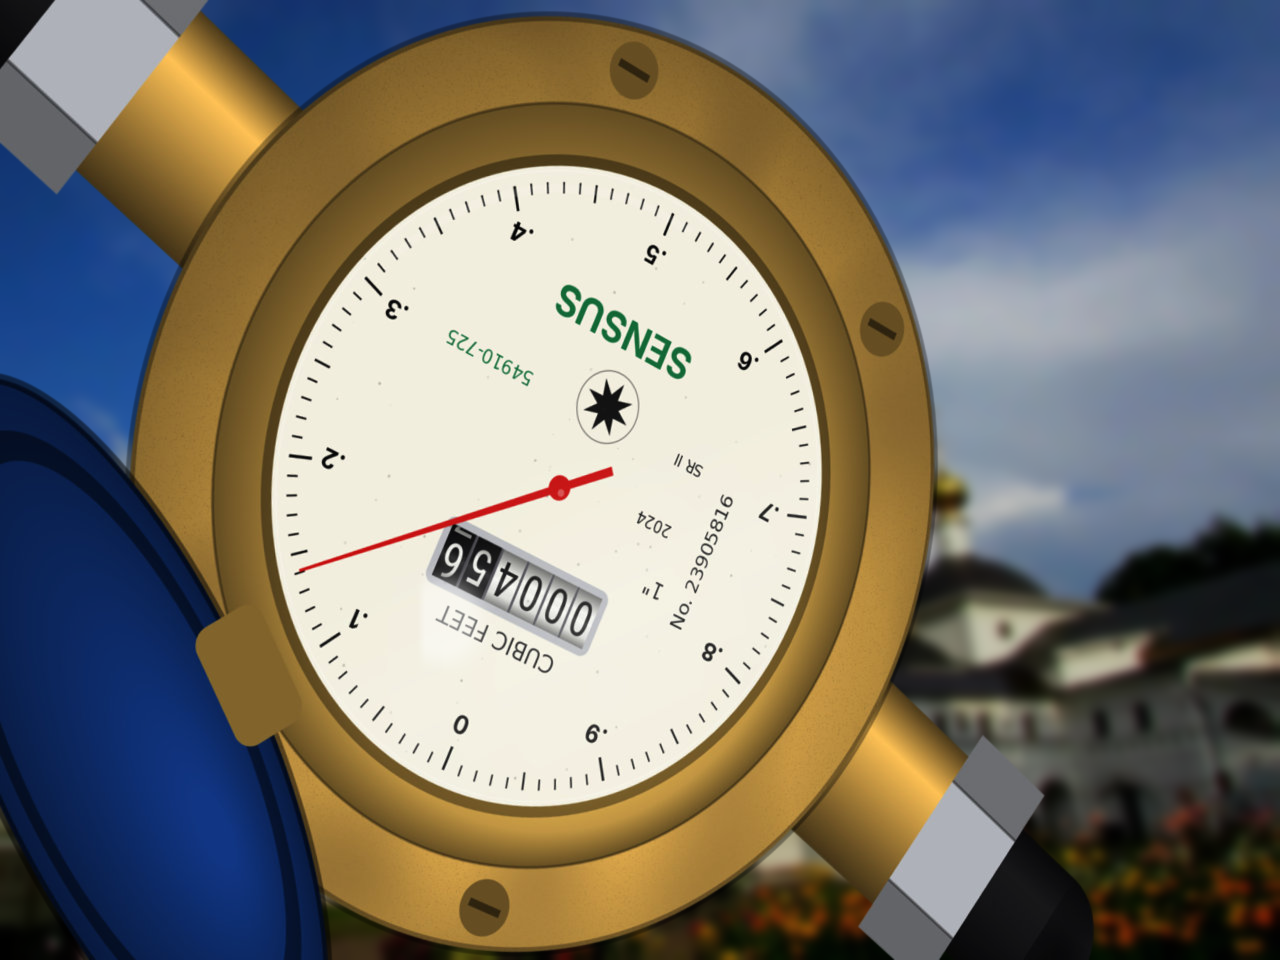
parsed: 456.14 ft³
